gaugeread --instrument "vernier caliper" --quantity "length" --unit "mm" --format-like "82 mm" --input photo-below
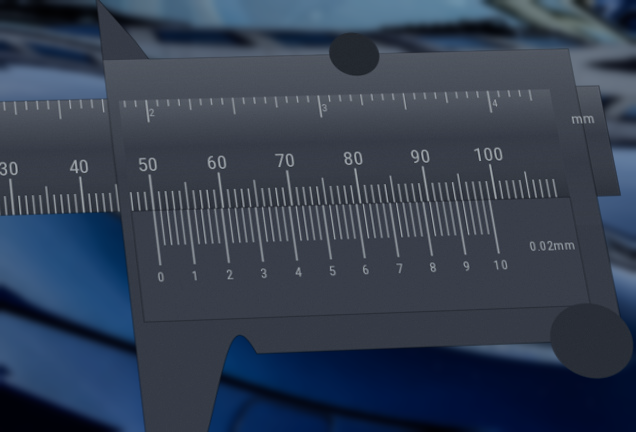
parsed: 50.0 mm
